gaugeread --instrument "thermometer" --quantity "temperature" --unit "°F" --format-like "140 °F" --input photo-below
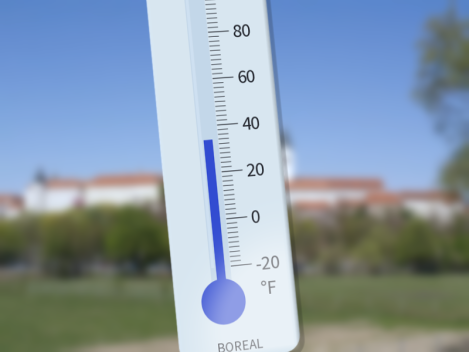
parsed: 34 °F
